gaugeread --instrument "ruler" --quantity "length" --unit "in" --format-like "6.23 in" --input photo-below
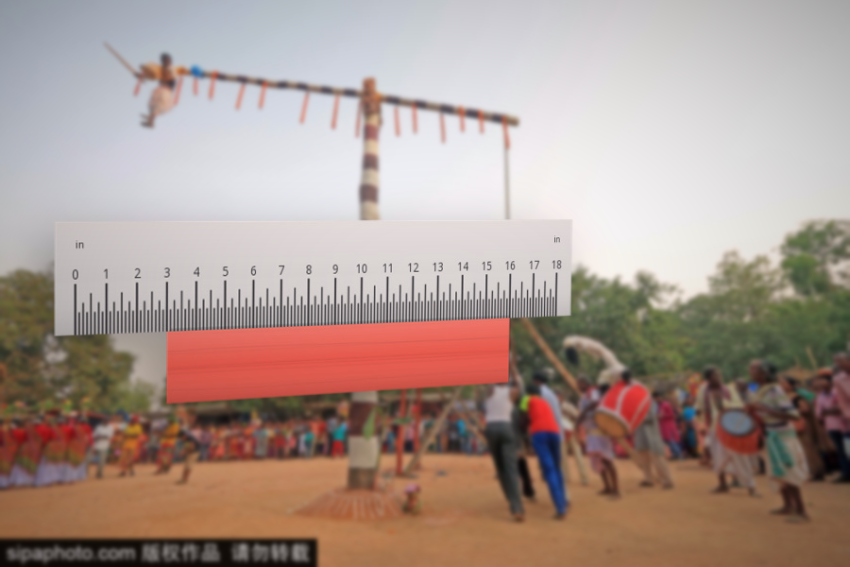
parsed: 13 in
